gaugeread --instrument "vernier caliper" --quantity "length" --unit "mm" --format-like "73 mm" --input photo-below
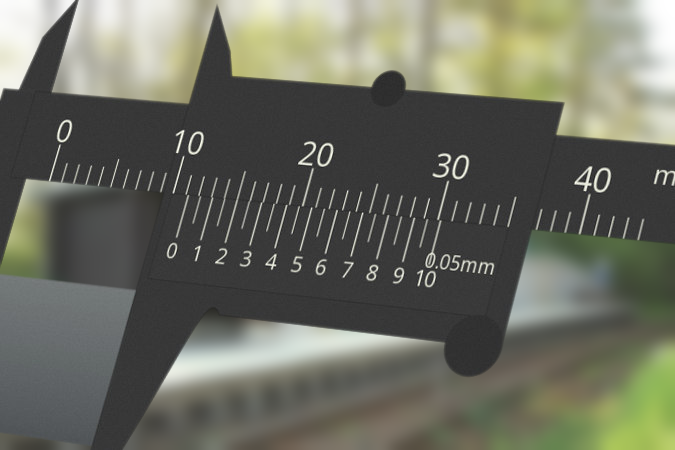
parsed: 11.2 mm
